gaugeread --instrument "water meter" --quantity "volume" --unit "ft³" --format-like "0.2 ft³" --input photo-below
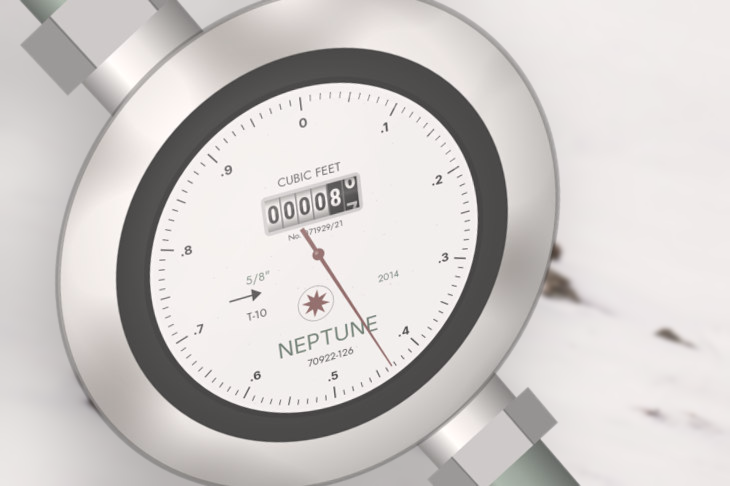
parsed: 86.43 ft³
